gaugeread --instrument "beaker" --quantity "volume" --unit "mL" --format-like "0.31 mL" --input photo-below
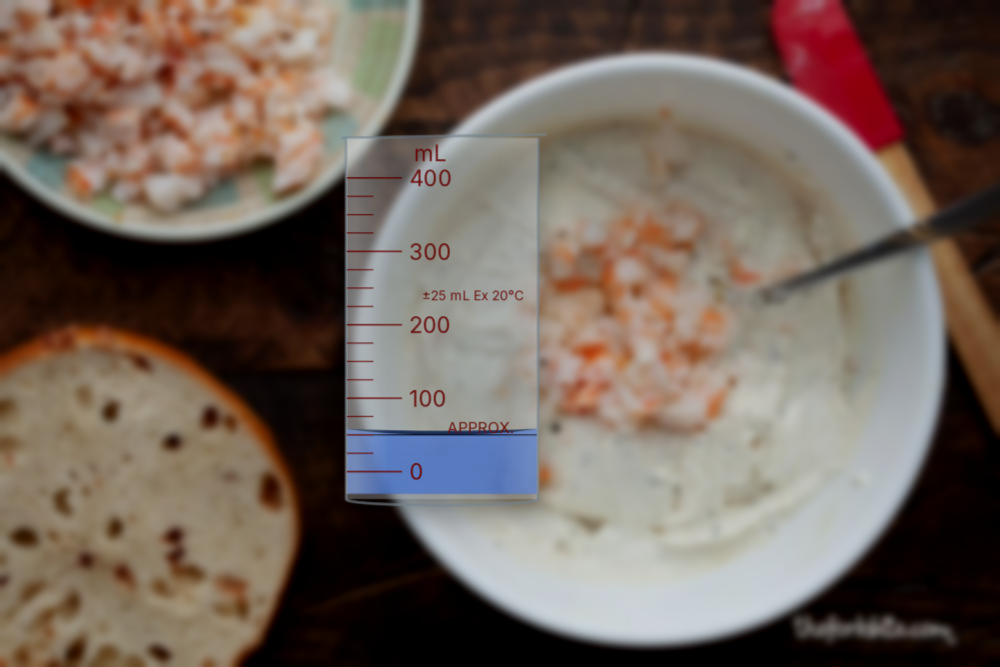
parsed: 50 mL
